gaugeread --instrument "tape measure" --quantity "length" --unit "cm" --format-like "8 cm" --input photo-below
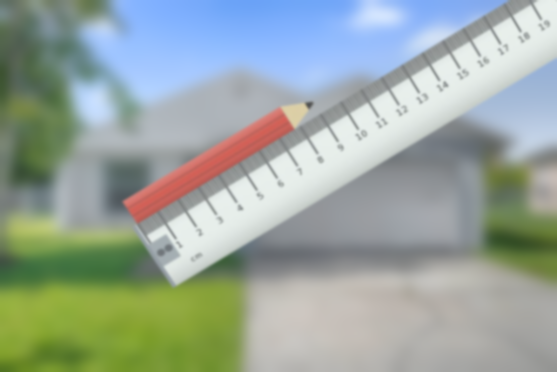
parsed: 9 cm
